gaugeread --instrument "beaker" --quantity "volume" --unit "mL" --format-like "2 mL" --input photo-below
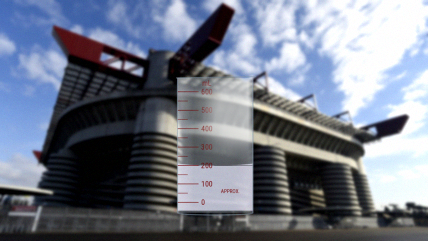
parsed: 200 mL
